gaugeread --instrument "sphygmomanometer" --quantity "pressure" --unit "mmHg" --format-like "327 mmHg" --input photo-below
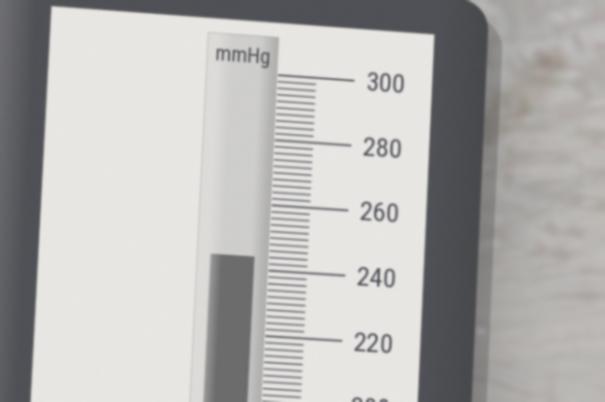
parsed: 244 mmHg
